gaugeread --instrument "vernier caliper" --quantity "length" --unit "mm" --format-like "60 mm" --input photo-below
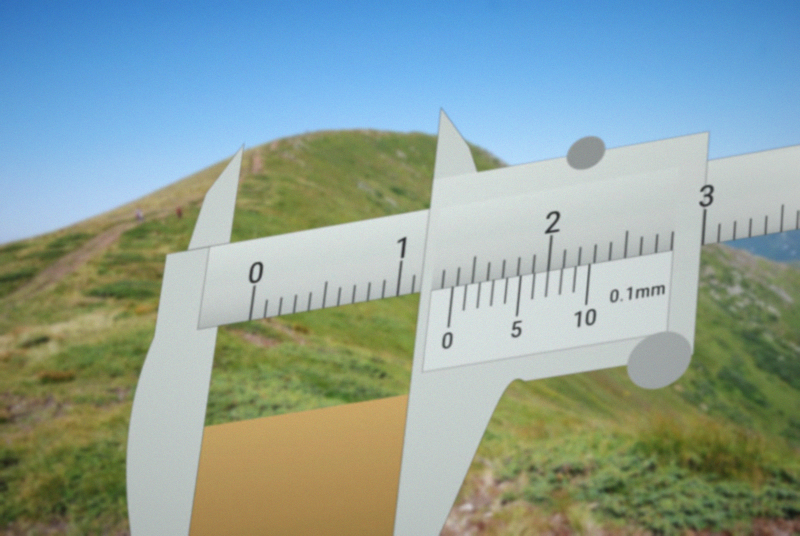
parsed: 13.7 mm
